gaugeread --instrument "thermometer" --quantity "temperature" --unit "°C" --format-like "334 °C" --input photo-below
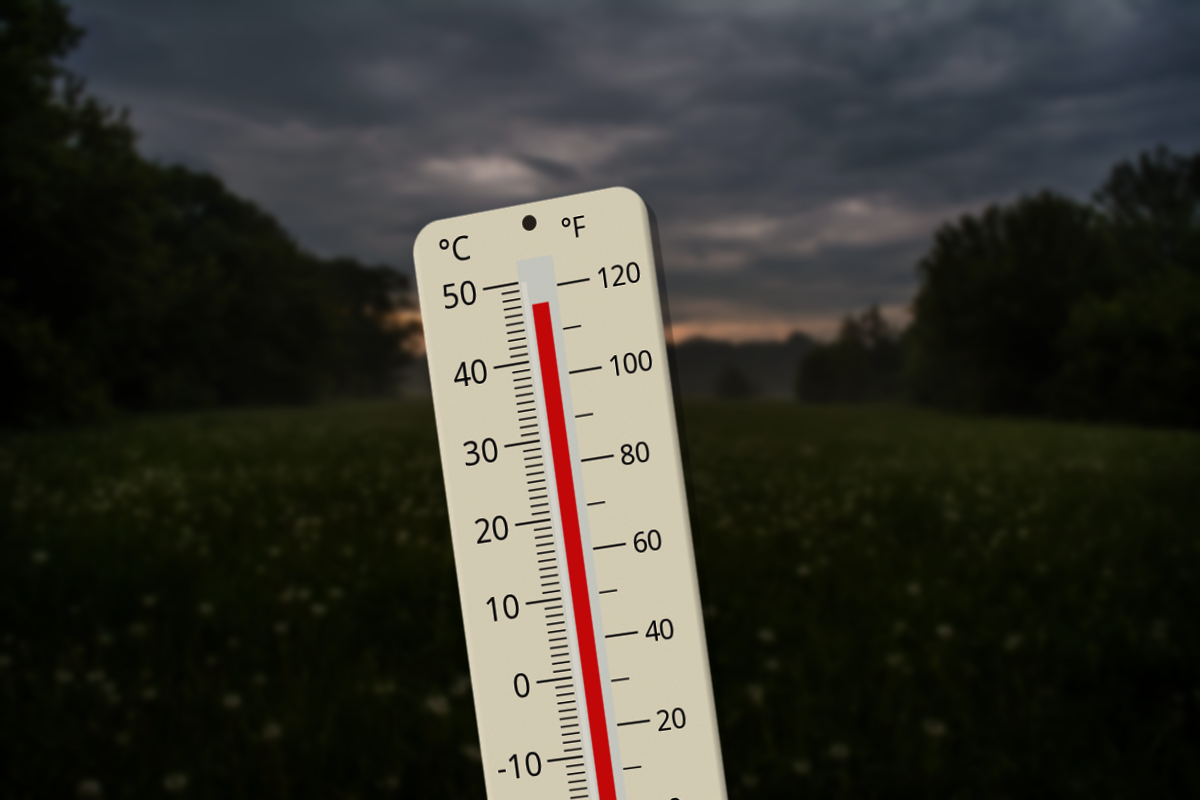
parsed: 47 °C
